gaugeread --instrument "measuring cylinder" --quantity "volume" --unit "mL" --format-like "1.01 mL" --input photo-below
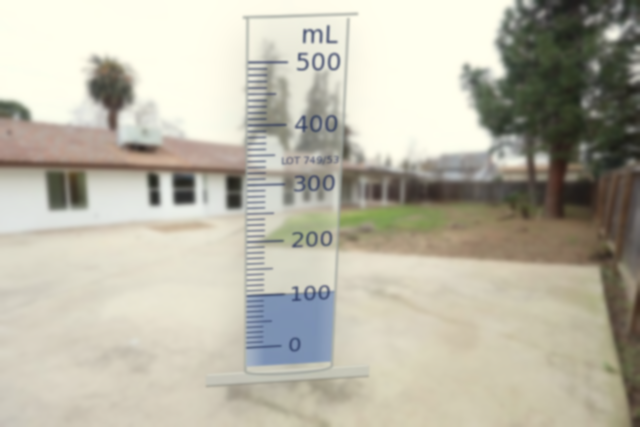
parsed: 100 mL
